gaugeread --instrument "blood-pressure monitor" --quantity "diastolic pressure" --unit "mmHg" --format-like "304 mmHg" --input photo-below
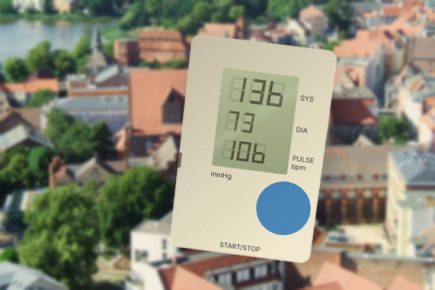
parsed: 73 mmHg
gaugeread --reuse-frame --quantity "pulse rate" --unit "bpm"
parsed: 106 bpm
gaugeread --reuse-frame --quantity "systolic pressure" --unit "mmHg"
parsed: 136 mmHg
